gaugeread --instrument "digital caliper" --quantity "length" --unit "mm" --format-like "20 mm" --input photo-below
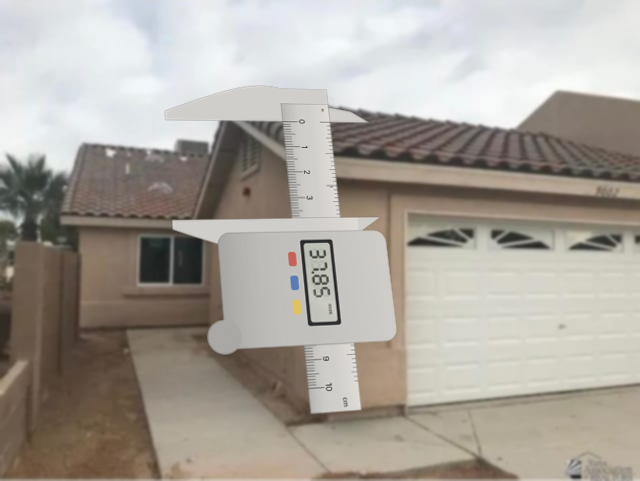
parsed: 37.85 mm
